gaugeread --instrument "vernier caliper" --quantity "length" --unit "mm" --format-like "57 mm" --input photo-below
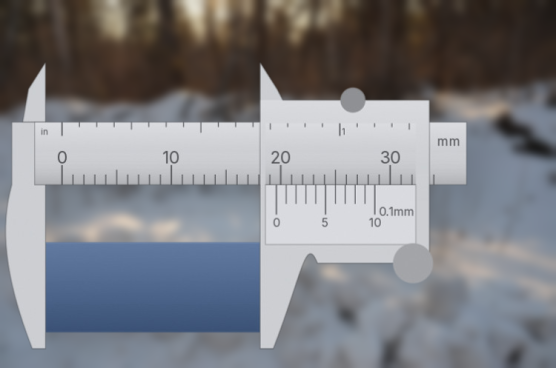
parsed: 19.6 mm
